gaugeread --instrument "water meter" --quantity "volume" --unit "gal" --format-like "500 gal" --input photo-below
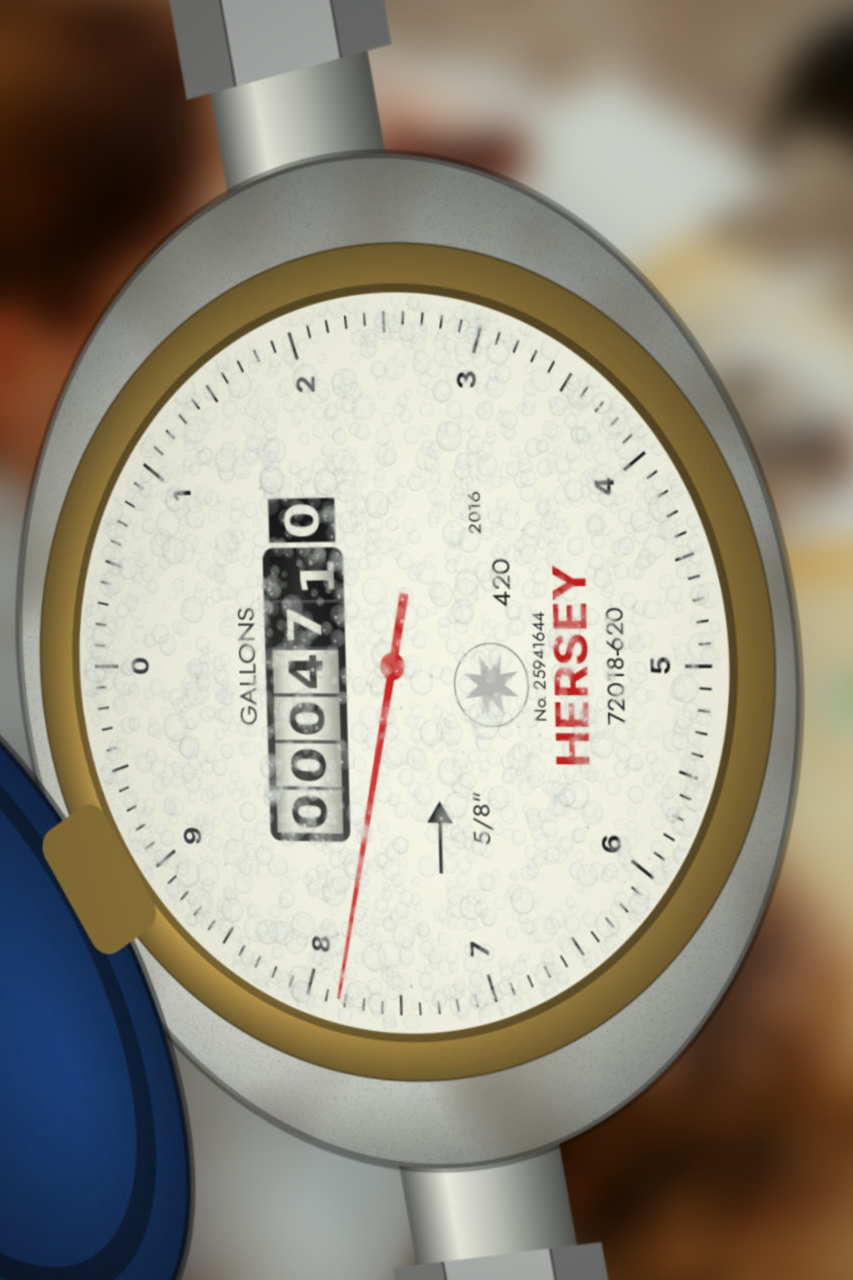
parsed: 4707.8 gal
